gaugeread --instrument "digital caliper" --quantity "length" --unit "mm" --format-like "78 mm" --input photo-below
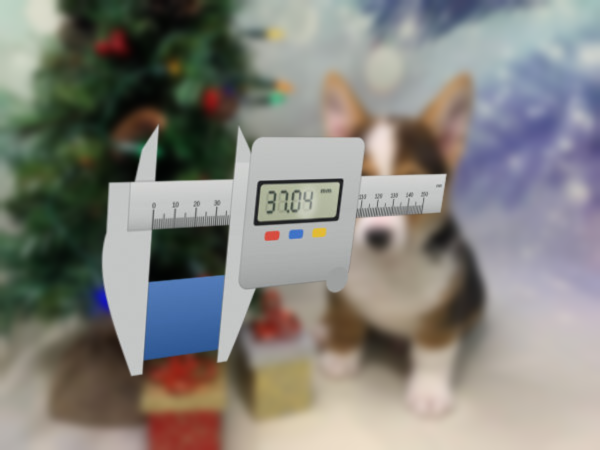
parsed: 37.04 mm
